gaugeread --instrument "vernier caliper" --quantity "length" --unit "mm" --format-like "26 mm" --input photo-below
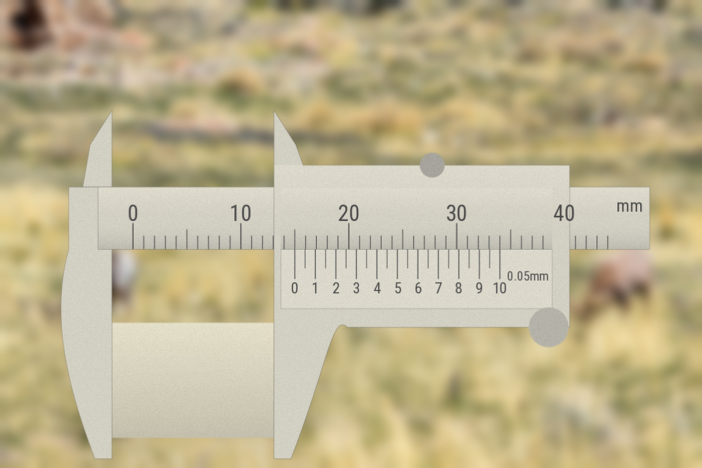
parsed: 15.0 mm
